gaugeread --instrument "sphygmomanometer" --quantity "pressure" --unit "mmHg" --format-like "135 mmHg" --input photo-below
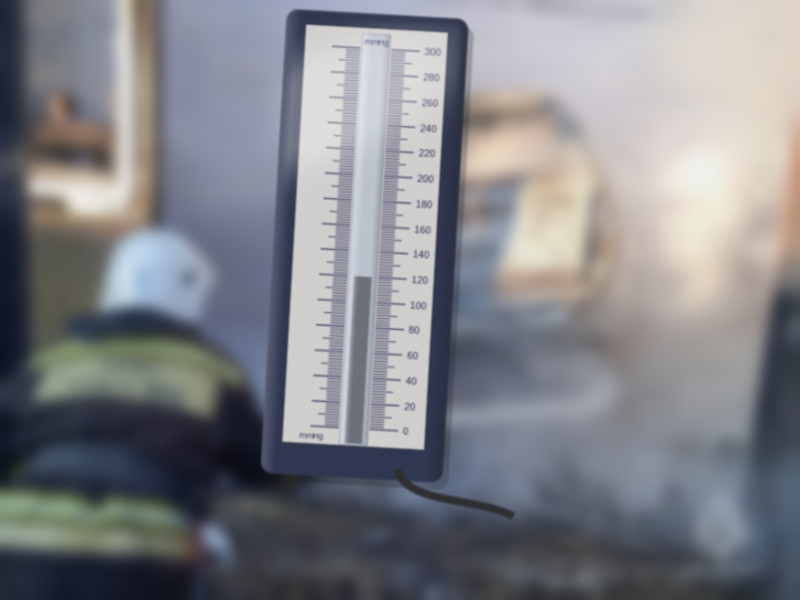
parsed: 120 mmHg
